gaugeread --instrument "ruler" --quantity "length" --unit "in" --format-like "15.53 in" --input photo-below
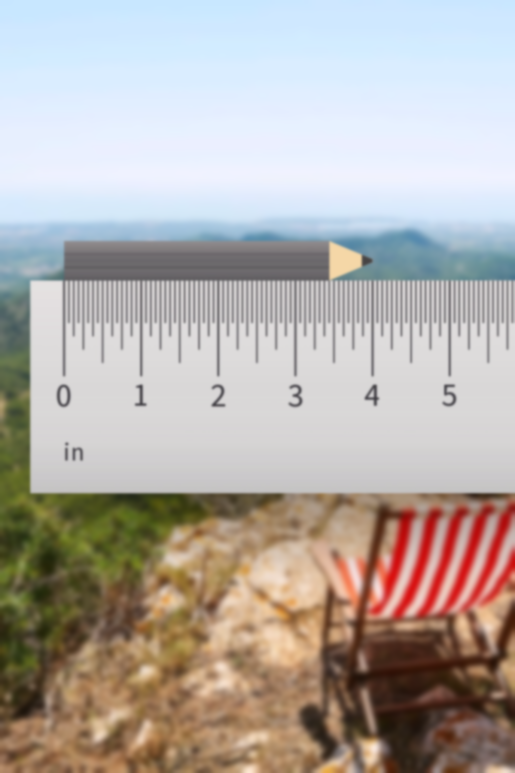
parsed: 4 in
